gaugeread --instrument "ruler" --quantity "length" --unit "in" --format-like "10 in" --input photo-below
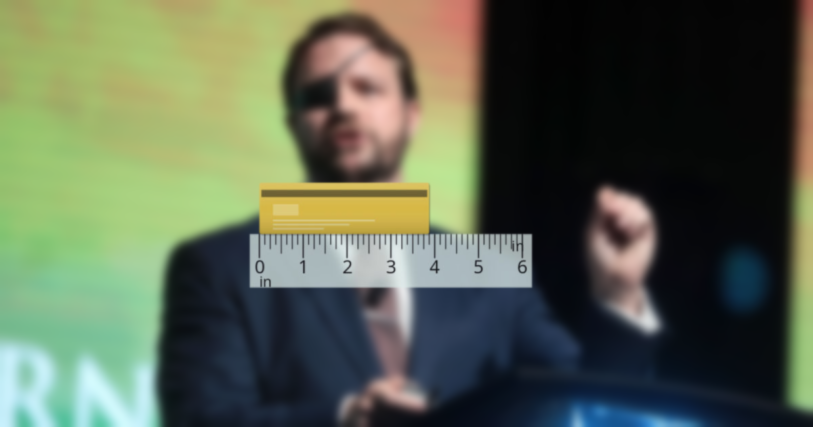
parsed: 3.875 in
